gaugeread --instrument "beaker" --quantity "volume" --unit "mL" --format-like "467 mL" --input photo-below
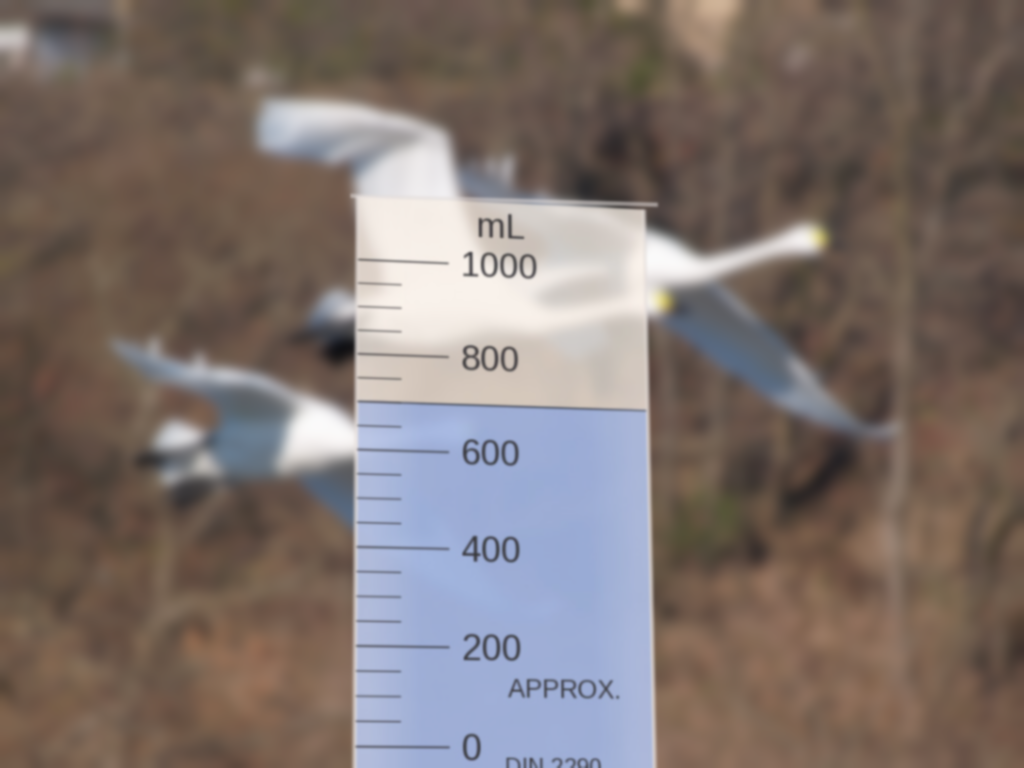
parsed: 700 mL
